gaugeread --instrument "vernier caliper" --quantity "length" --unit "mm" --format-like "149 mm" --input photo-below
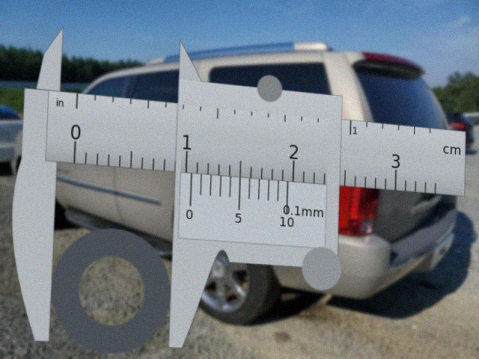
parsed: 10.5 mm
